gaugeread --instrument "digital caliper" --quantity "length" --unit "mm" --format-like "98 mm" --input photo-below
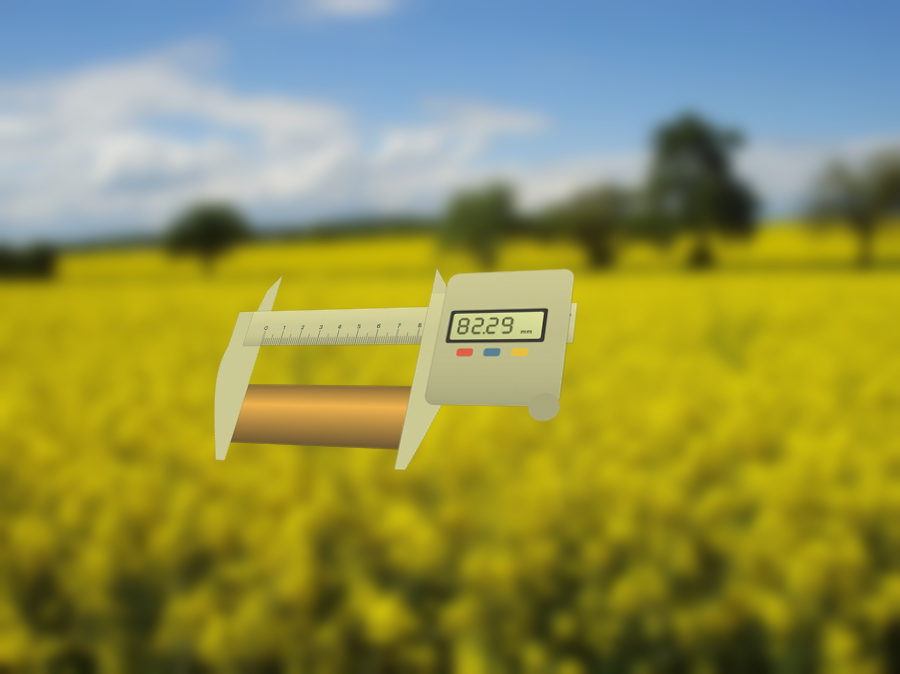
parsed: 82.29 mm
